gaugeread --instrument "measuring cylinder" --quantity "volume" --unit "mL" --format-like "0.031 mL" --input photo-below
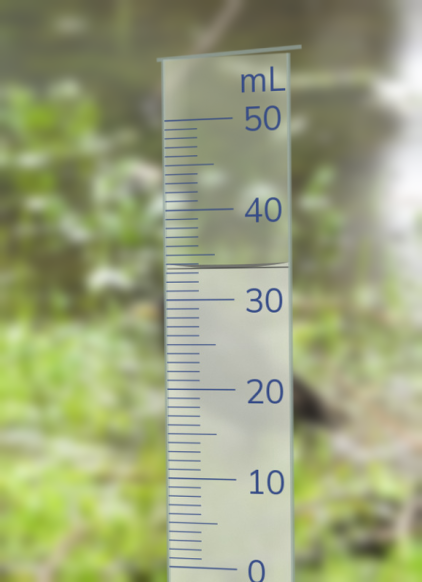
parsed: 33.5 mL
